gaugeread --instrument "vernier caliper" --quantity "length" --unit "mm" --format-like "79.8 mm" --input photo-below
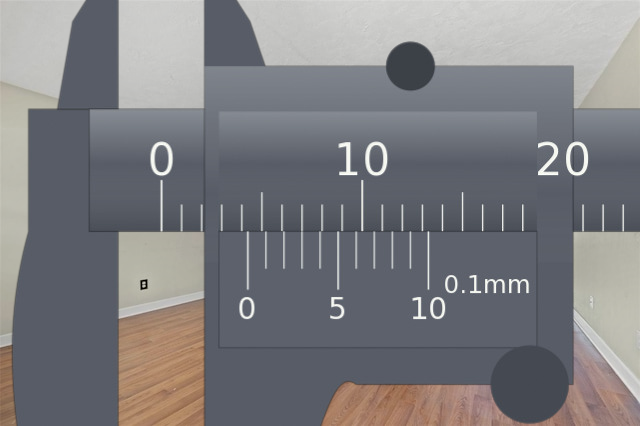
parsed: 4.3 mm
